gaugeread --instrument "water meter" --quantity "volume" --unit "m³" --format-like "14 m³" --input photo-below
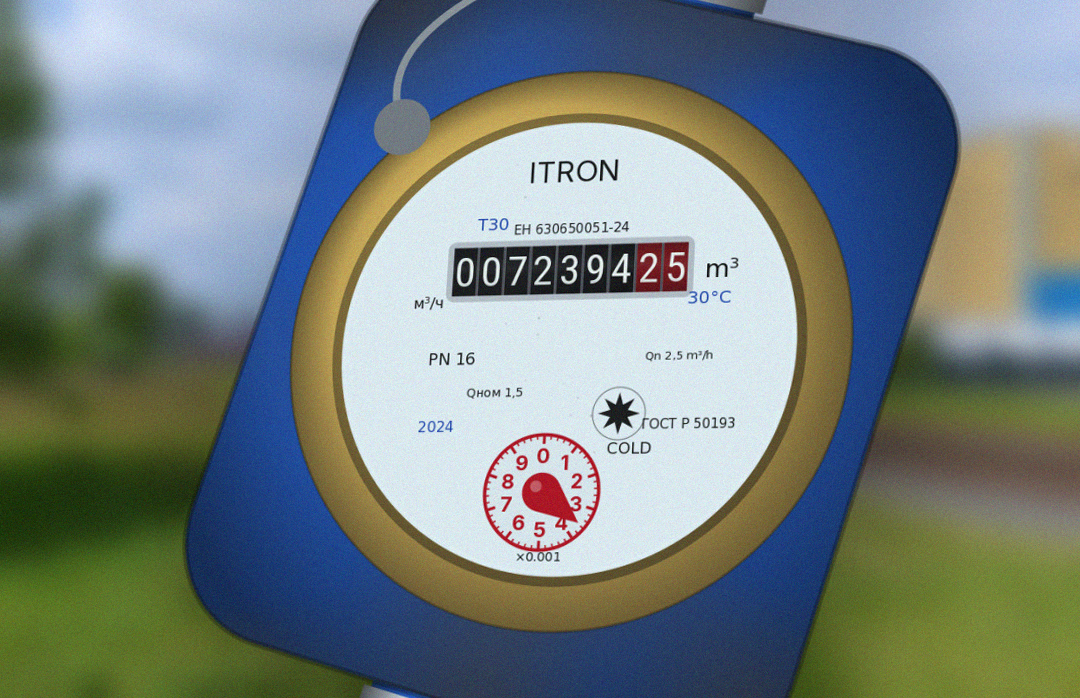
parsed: 72394.253 m³
